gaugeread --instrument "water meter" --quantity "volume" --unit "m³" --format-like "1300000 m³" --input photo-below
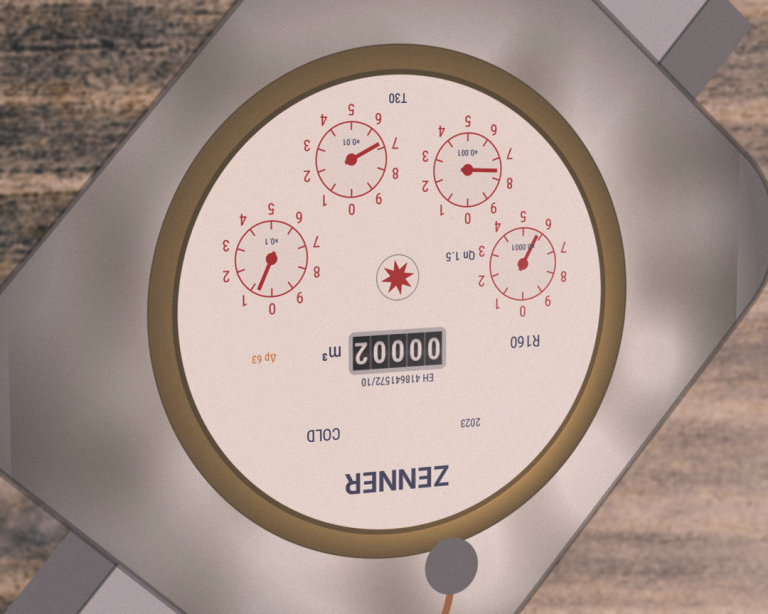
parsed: 2.0675 m³
